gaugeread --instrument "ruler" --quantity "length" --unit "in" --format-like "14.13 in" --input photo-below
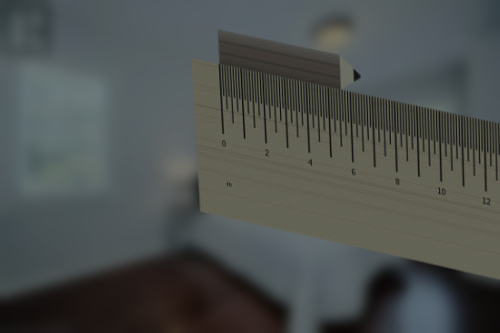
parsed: 6.5 in
